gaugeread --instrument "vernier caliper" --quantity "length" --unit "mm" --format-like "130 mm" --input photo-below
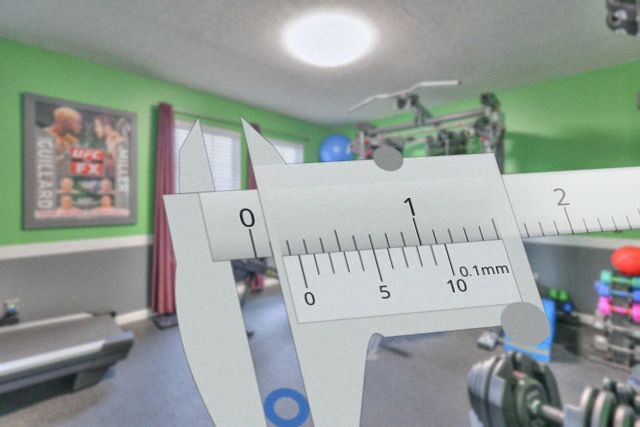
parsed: 2.5 mm
